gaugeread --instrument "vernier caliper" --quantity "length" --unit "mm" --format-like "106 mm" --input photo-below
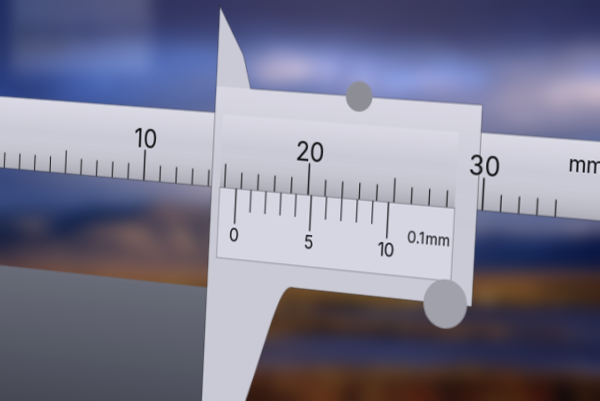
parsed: 15.7 mm
